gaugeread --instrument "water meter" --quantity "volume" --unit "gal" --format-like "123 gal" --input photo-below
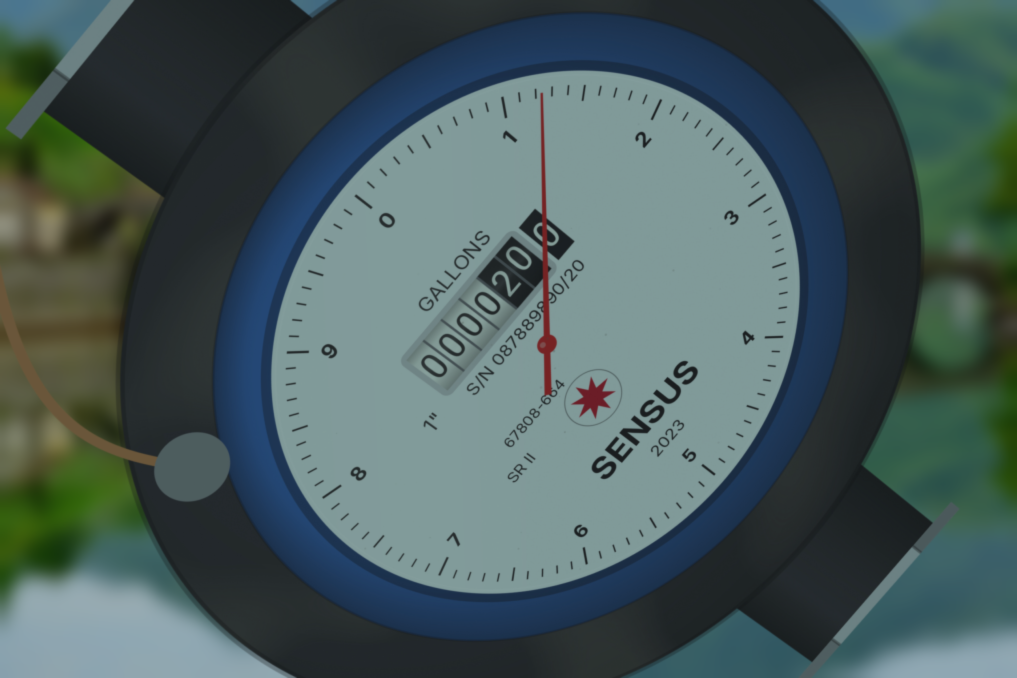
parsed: 201.2 gal
